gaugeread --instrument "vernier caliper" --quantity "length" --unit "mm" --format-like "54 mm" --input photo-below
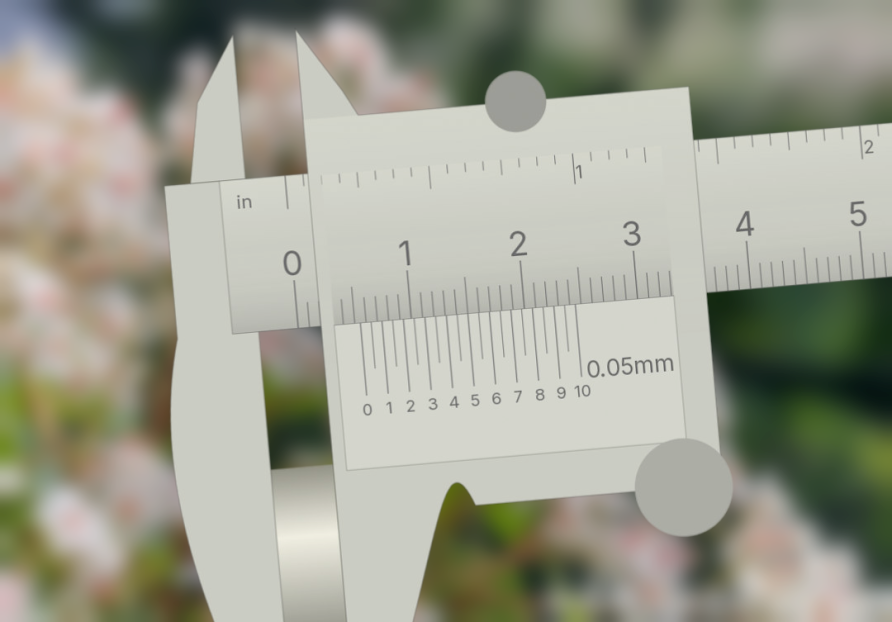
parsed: 5.5 mm
